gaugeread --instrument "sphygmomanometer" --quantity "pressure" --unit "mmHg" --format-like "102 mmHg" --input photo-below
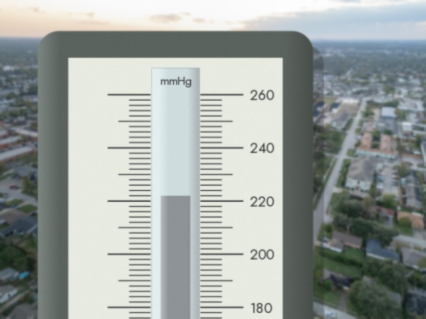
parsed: 222 mmHg
